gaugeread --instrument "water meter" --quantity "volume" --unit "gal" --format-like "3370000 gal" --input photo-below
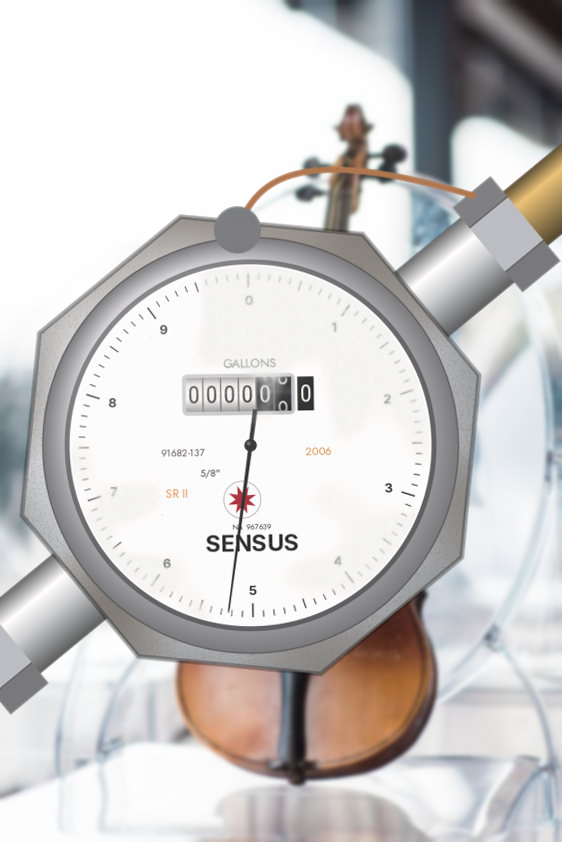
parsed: 85.2 gal
